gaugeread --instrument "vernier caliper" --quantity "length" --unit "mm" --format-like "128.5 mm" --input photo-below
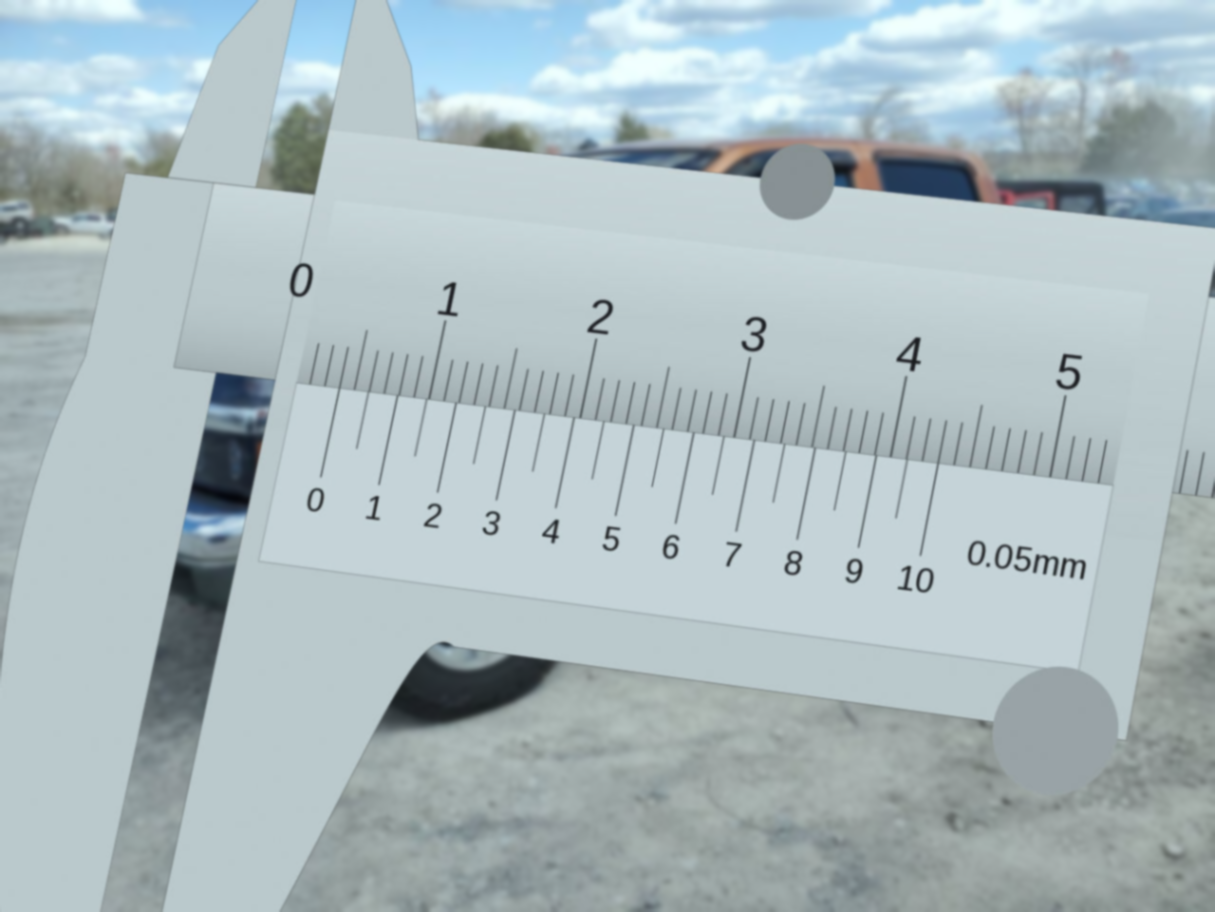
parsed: 4.0 mm
